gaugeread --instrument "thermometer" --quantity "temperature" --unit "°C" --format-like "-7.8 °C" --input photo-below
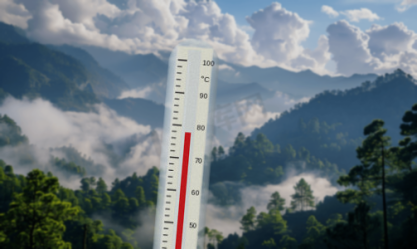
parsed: 78 °C
